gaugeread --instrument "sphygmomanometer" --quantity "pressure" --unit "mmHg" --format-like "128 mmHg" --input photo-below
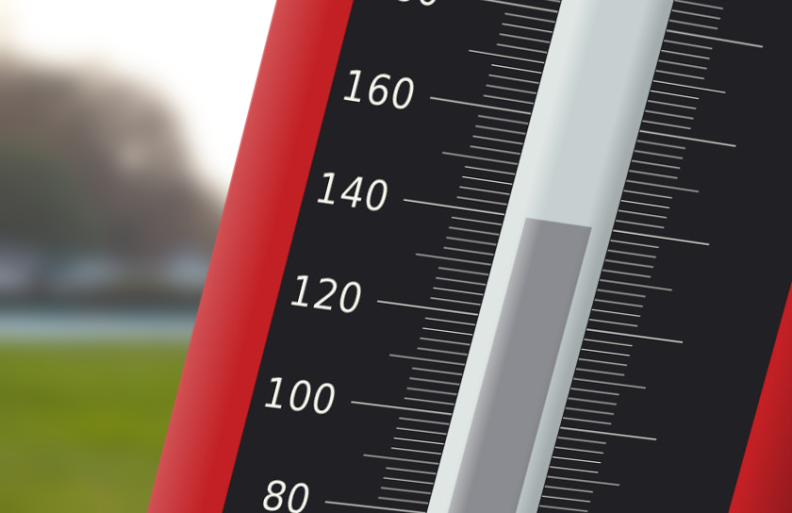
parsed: 140 mmHg
